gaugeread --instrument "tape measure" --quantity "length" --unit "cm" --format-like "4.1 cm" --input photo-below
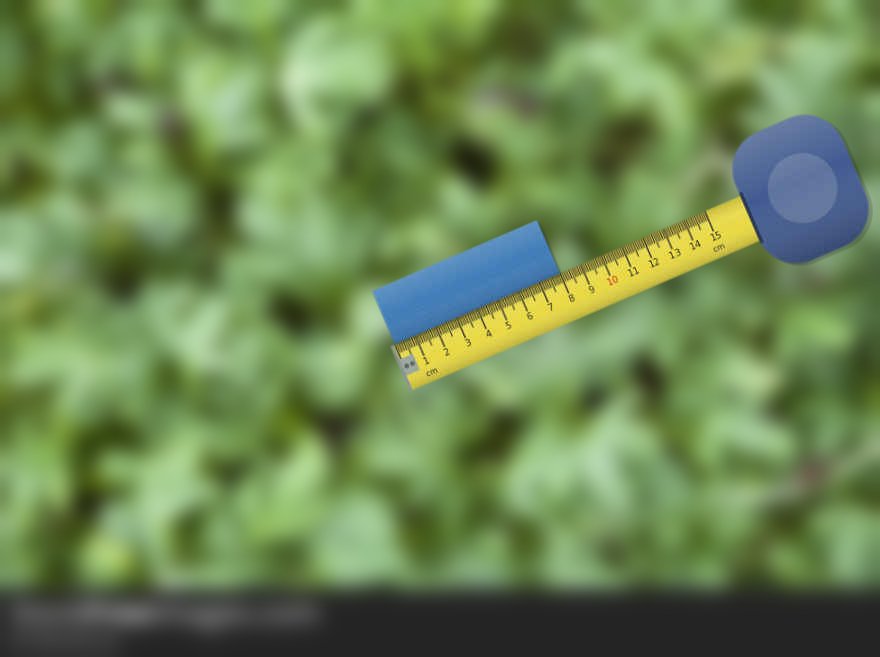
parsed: 8 cm
